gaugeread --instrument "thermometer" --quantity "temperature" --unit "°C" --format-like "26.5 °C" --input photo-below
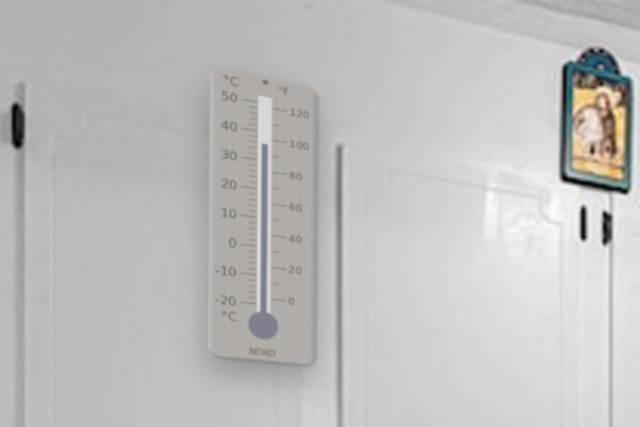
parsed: 36 °C
